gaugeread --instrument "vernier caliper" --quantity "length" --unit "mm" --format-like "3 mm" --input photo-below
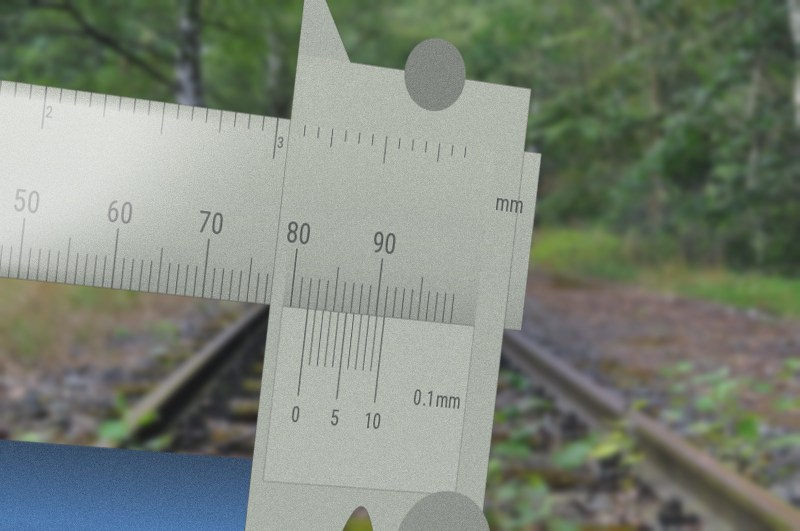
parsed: 82.0 mm
